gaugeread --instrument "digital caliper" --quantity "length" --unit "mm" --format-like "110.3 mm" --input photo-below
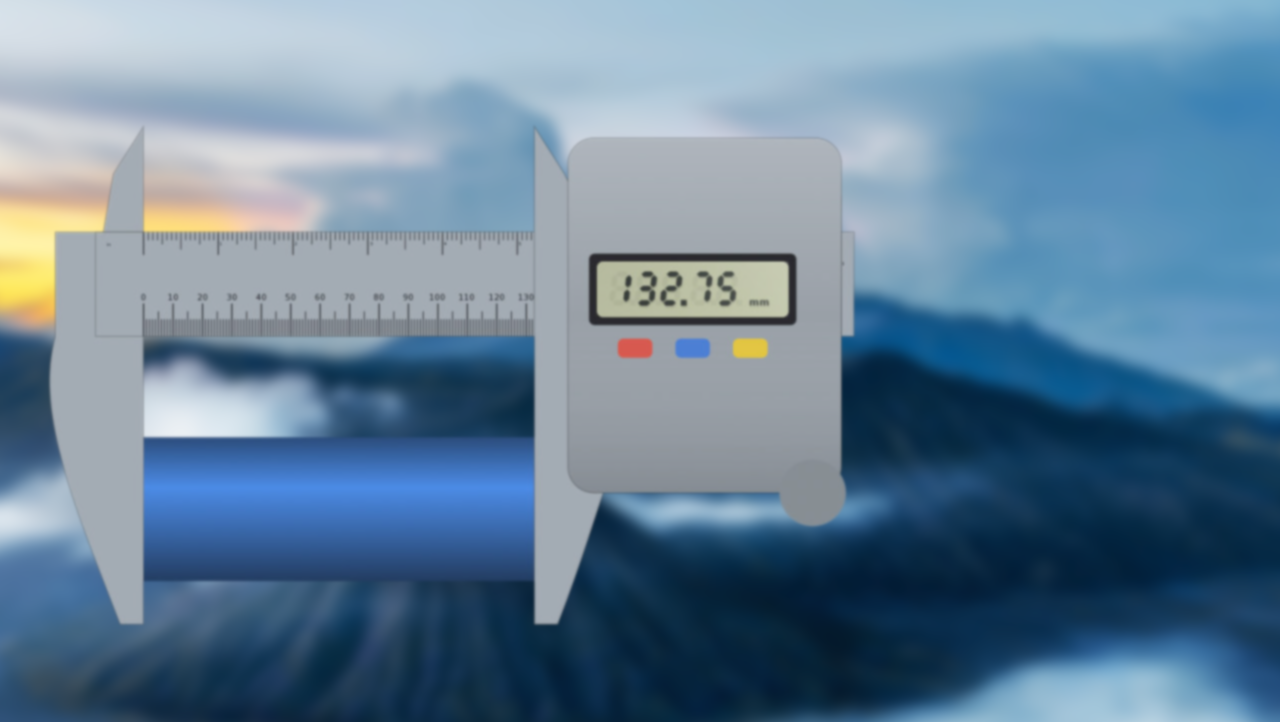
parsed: 132.75 mm
